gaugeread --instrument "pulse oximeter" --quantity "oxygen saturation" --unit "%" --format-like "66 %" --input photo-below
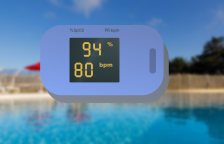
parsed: 94 %
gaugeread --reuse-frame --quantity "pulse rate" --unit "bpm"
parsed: 80 bpm
